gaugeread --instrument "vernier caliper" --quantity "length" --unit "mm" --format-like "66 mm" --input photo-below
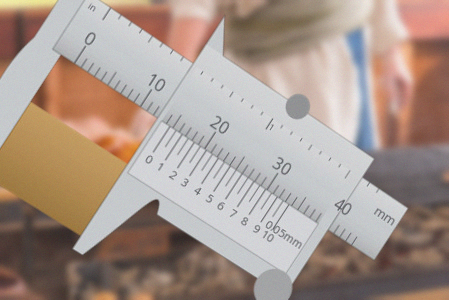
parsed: 14.6 mm
